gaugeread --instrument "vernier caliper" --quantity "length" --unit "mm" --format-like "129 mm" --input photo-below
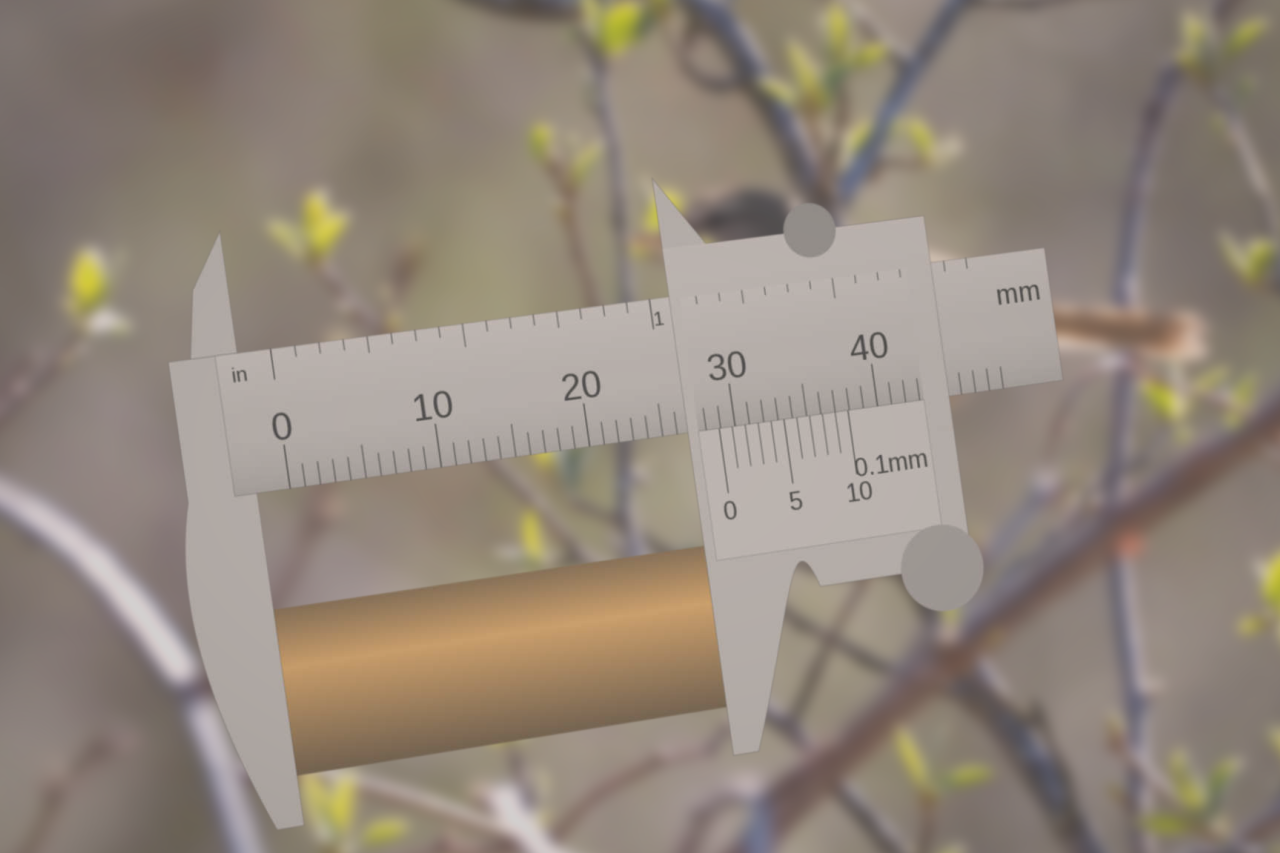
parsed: 28.9 mm
